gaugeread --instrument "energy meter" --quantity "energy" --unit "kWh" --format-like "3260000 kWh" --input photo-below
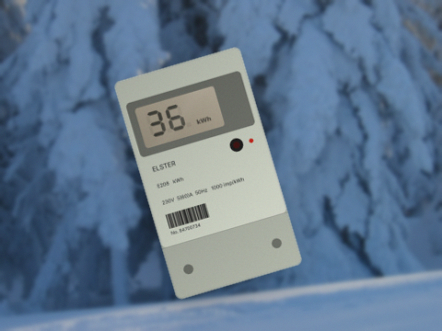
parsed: 36 kWh
